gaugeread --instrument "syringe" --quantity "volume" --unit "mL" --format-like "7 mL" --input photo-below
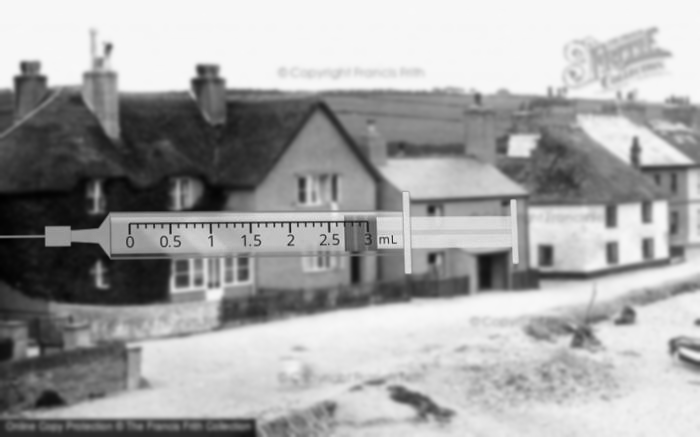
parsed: 2.7 mL
